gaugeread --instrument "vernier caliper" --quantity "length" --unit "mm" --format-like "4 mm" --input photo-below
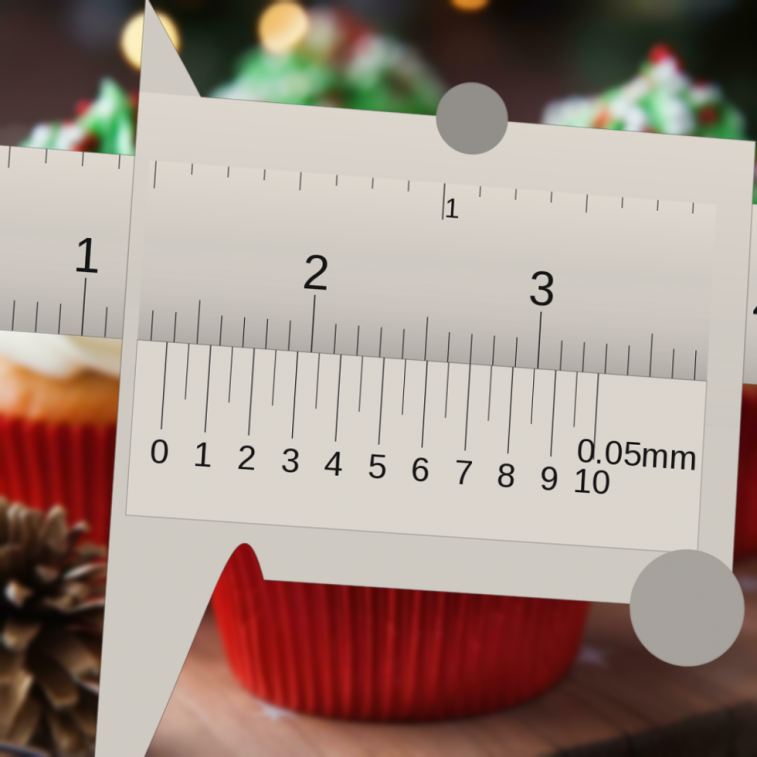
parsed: 13.70 mm
